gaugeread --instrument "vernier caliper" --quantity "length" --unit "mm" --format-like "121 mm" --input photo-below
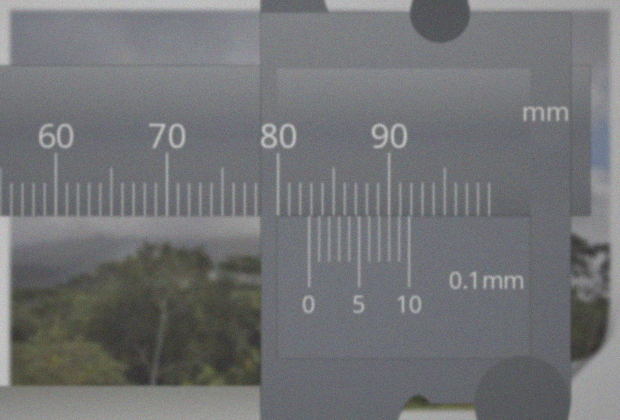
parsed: 82.8 mm
